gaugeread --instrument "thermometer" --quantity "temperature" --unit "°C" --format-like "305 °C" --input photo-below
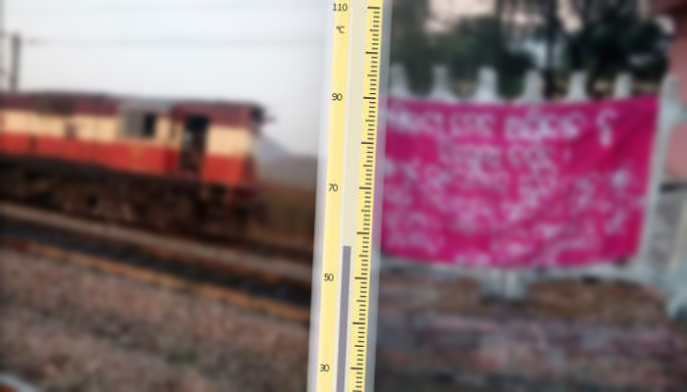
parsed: 57 °C
